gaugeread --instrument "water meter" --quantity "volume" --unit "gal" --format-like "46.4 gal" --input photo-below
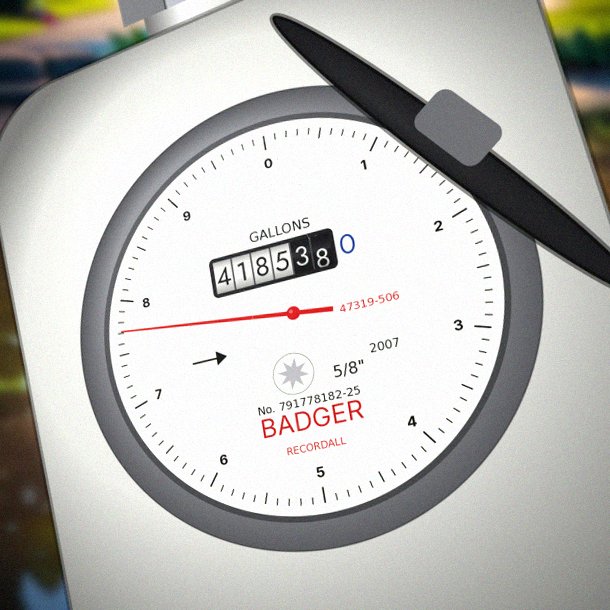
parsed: 4185377.7 gal
